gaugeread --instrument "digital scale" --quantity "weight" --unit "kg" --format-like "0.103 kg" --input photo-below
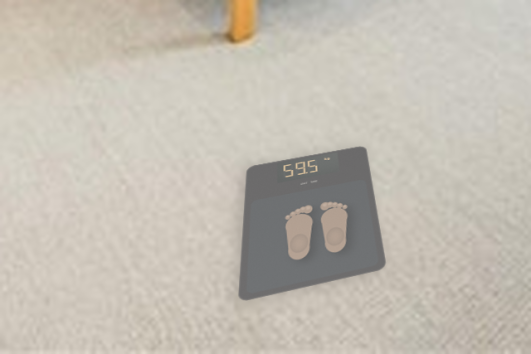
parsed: 59.5 kg
